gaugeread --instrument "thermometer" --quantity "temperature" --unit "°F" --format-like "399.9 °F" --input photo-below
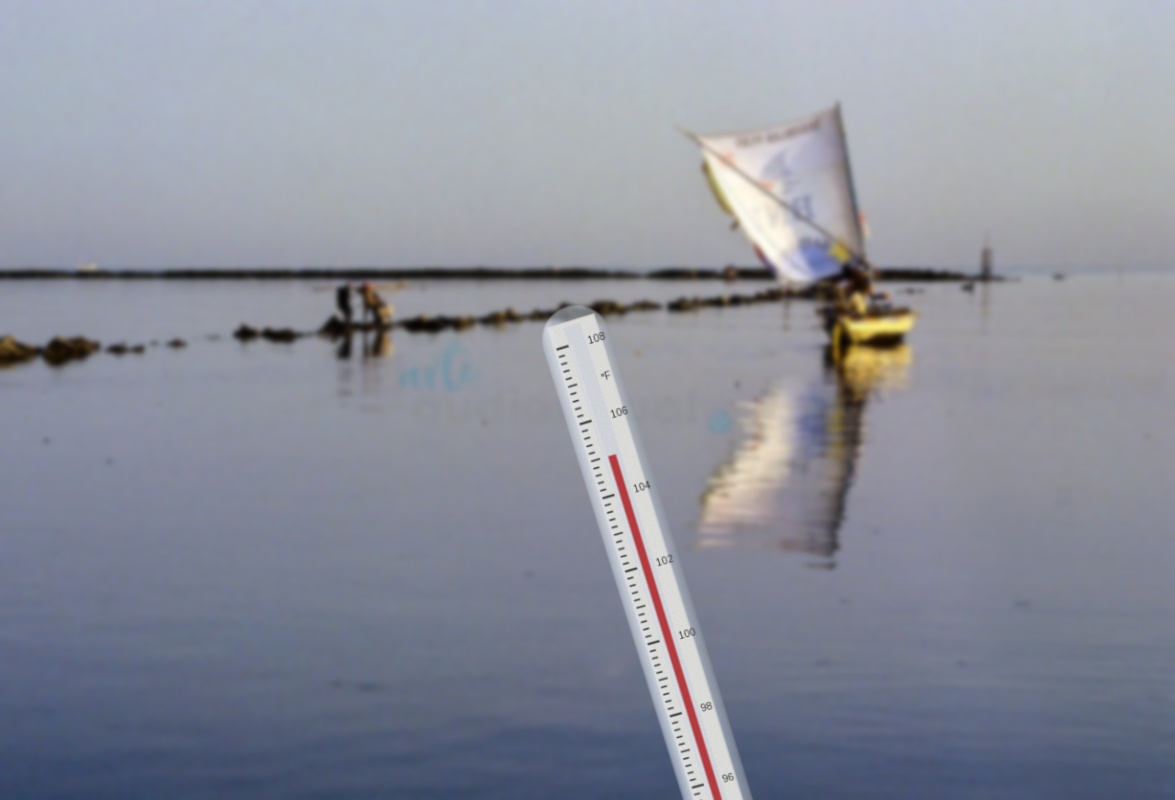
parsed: 105 °F
